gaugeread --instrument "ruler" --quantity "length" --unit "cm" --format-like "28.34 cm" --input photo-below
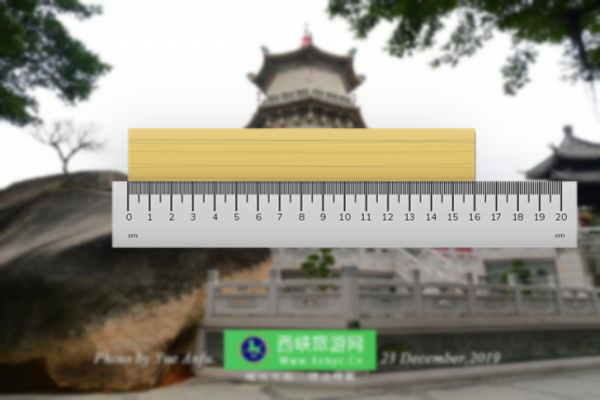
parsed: 16 cm
